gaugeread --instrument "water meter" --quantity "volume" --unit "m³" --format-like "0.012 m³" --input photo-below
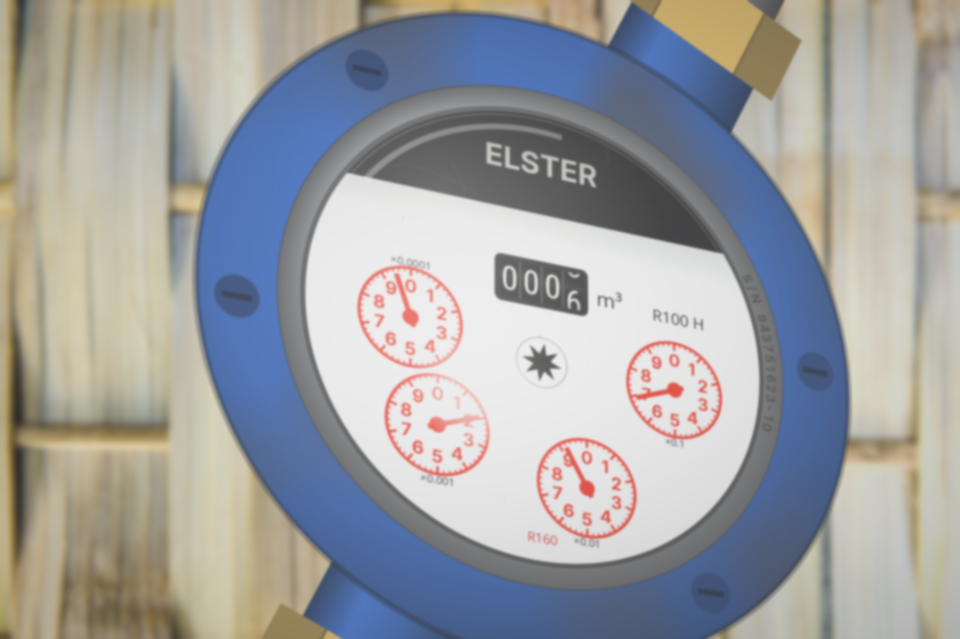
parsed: 5.6919 m³
